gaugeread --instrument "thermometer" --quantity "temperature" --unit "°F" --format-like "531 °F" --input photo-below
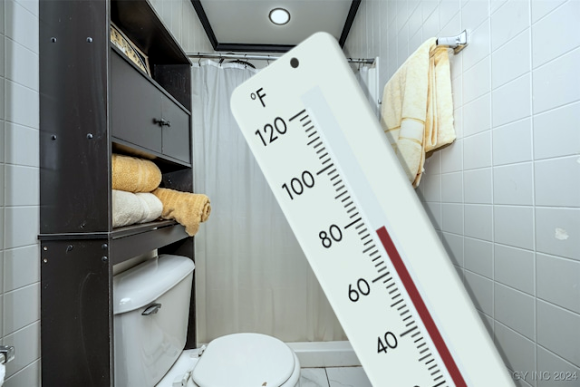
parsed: 74 °F
